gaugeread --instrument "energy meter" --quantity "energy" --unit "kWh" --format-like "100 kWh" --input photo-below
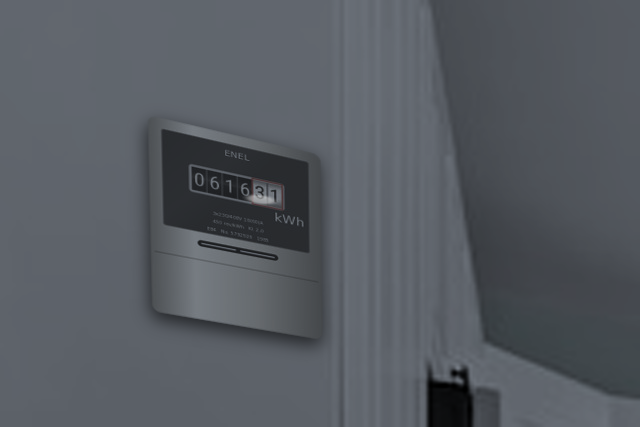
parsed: 616.31 kWh
